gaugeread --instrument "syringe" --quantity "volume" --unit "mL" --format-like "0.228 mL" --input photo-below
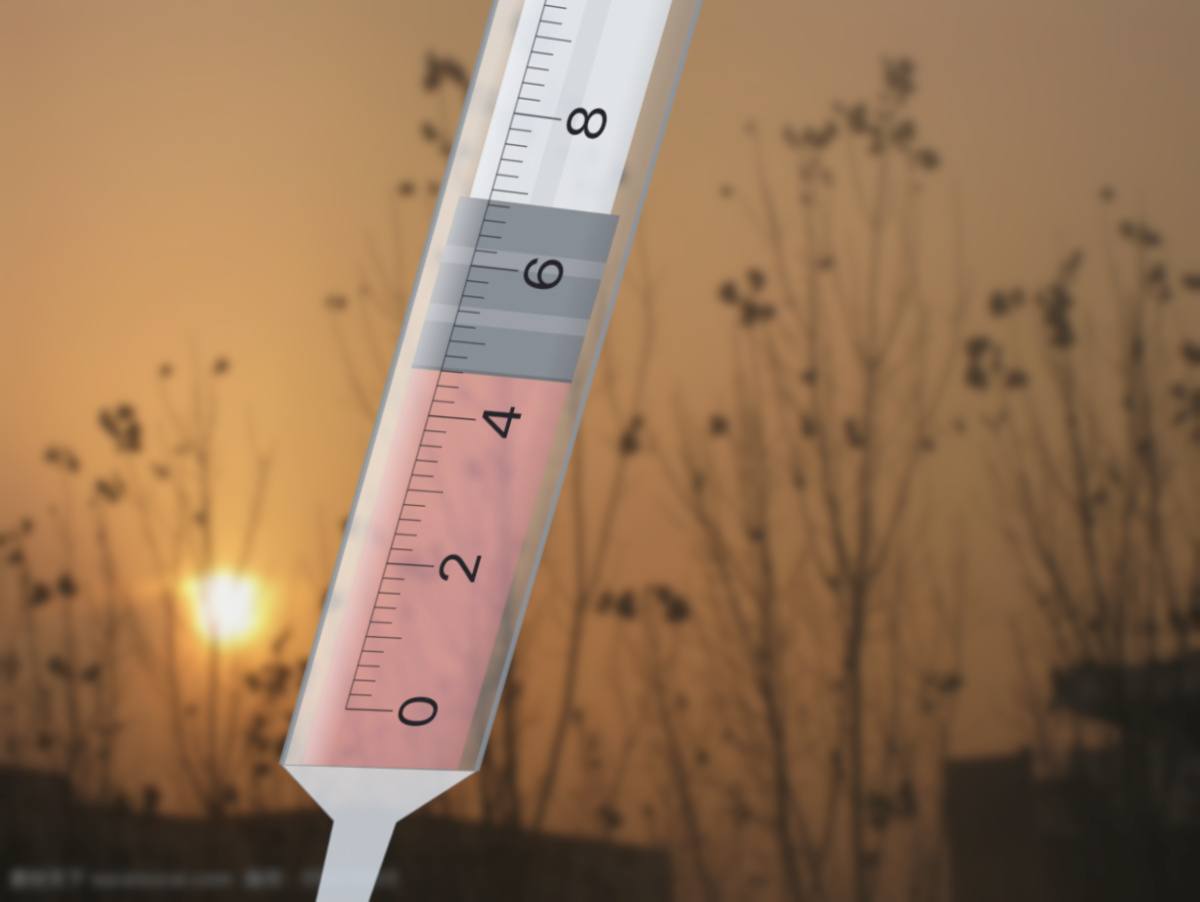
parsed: 4.6 mL
